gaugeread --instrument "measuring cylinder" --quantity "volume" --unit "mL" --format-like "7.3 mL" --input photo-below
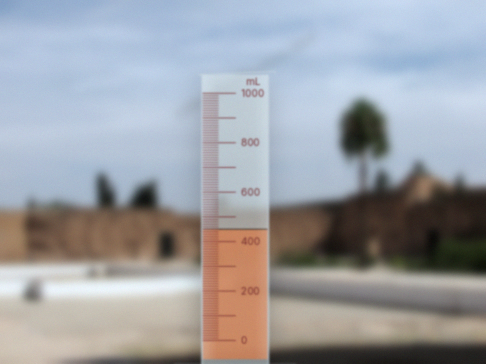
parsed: 450 mL
